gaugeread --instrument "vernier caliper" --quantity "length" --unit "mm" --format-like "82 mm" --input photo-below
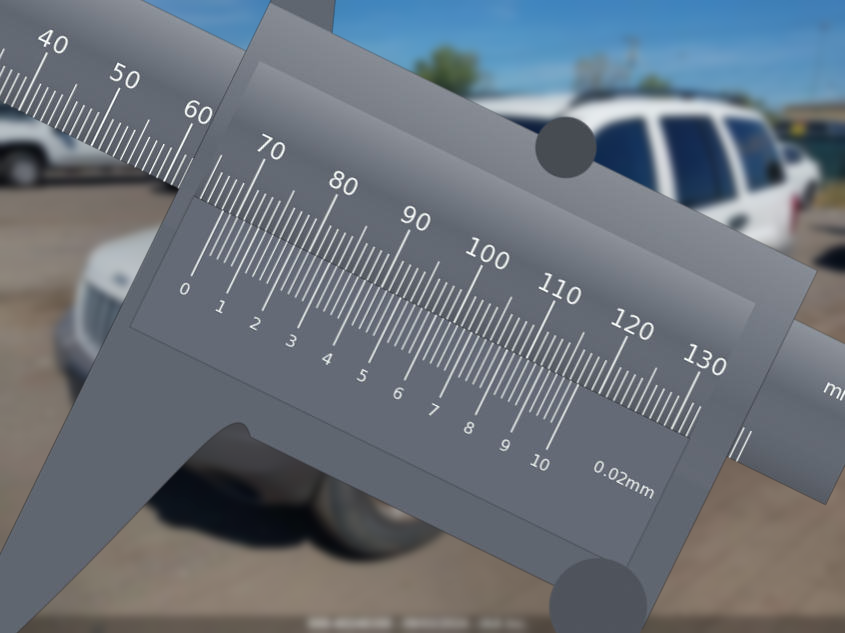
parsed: 68.2 mm
